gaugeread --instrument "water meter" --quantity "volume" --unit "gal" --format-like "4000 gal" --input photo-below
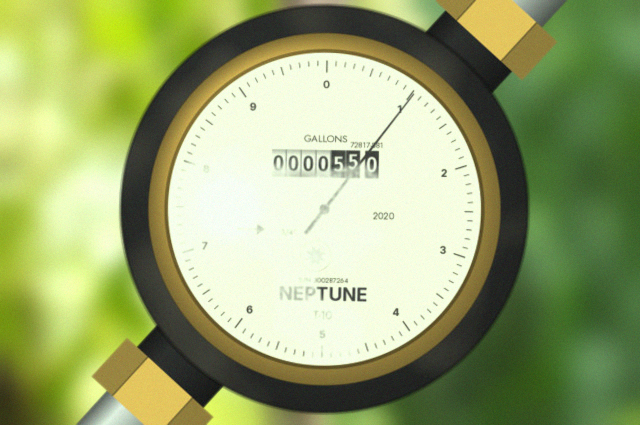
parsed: 551.0 gal
